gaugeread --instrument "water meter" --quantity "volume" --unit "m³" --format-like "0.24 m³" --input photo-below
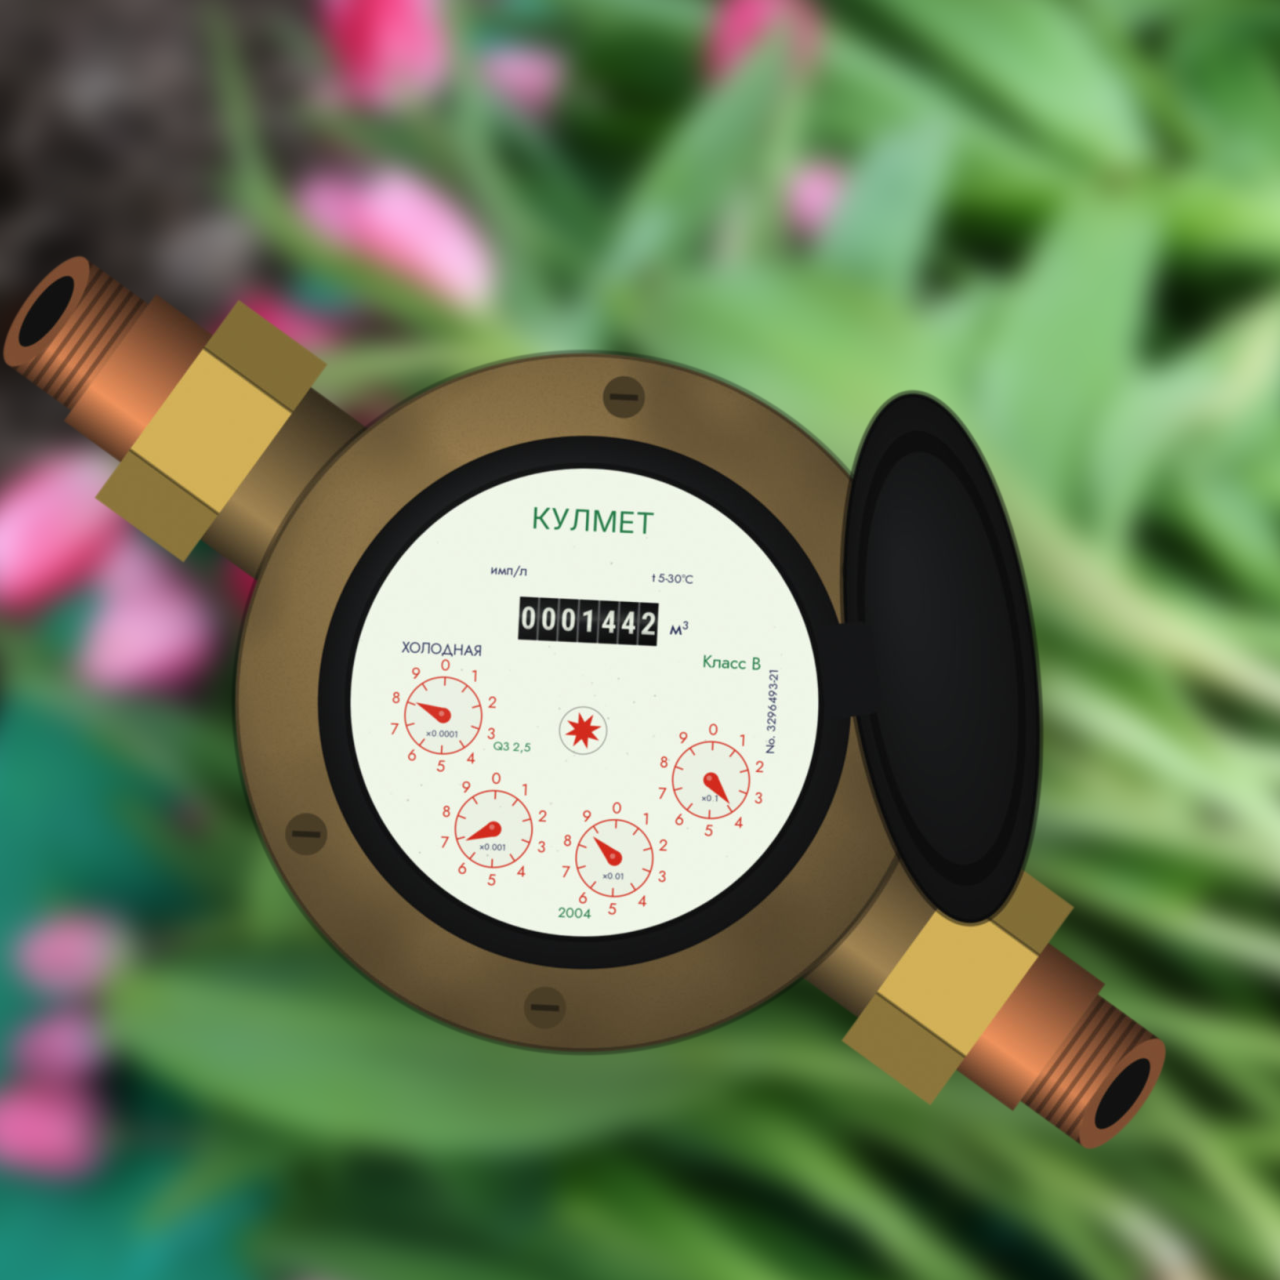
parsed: 1442.3868 m³
